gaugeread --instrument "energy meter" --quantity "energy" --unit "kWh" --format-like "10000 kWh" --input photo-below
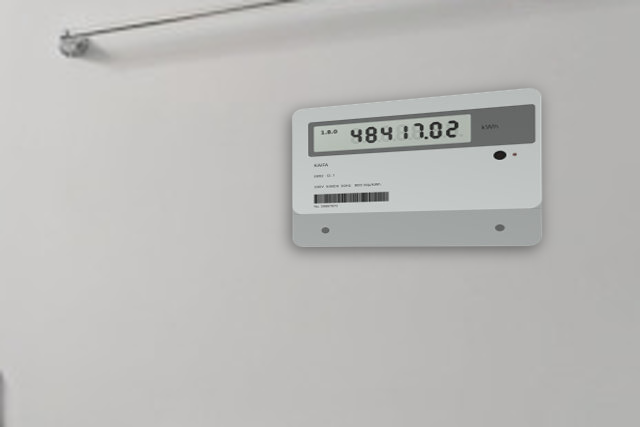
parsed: 48417.02 kWh
